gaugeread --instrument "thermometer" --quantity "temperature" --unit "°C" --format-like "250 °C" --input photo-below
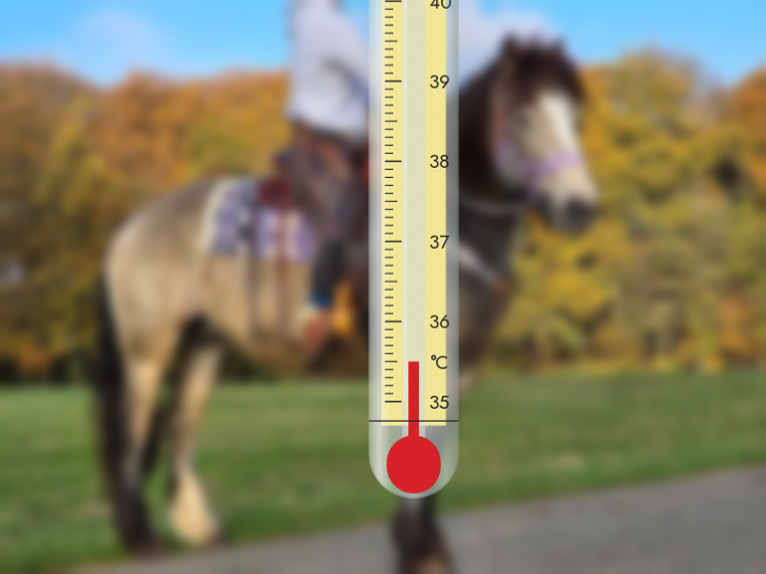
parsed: 35.5 °C
